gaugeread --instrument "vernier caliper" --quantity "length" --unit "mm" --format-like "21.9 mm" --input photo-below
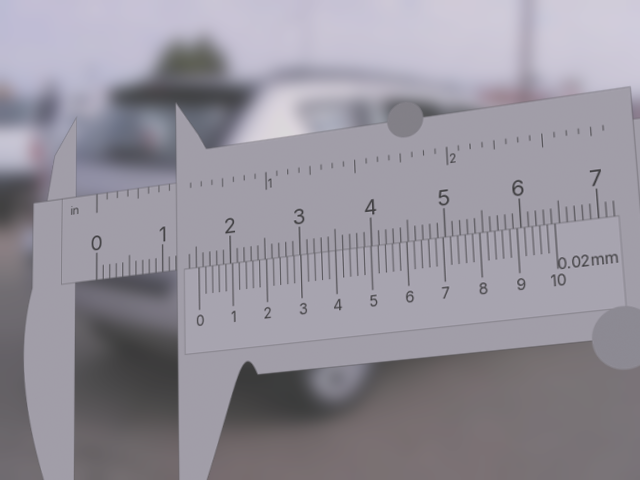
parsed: 15.4 mm
